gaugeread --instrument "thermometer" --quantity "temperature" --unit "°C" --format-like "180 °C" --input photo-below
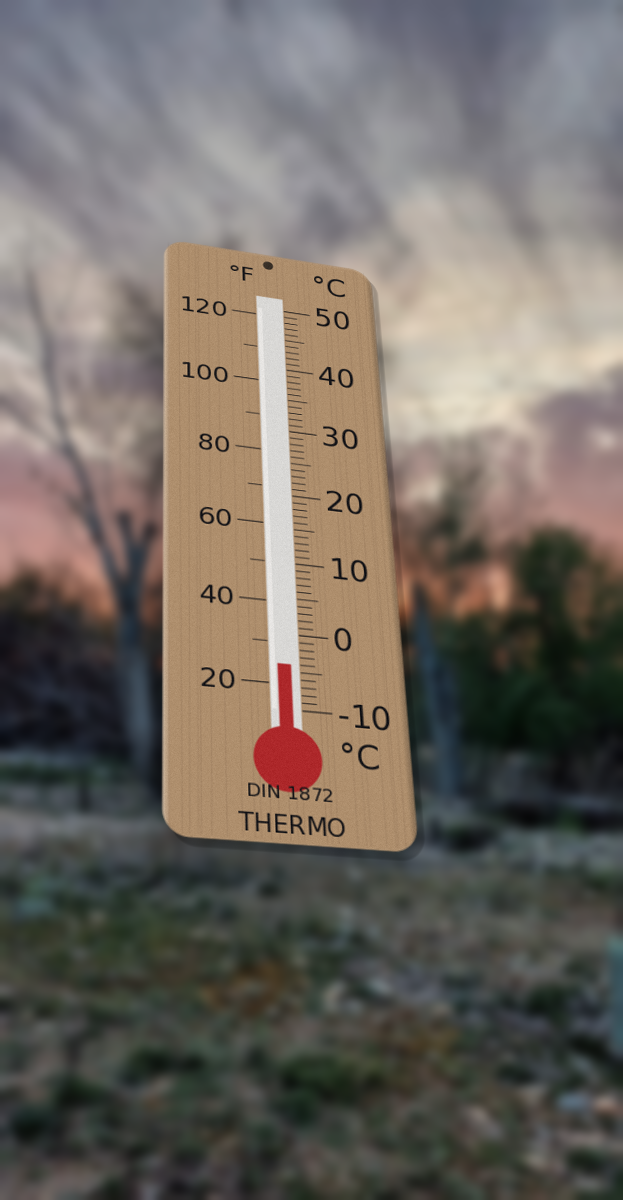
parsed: -4 °C
